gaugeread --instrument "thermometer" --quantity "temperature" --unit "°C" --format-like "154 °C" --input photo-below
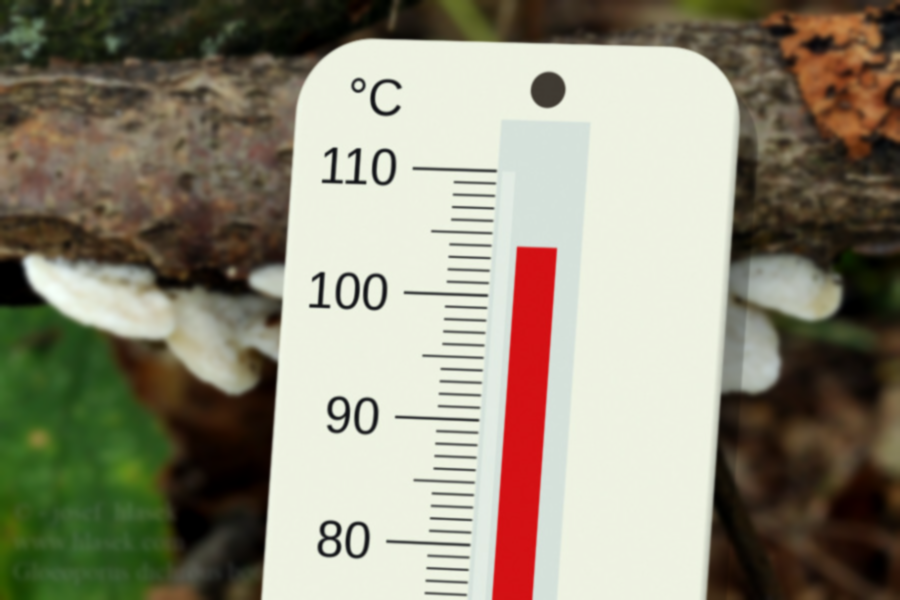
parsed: 104 °C
